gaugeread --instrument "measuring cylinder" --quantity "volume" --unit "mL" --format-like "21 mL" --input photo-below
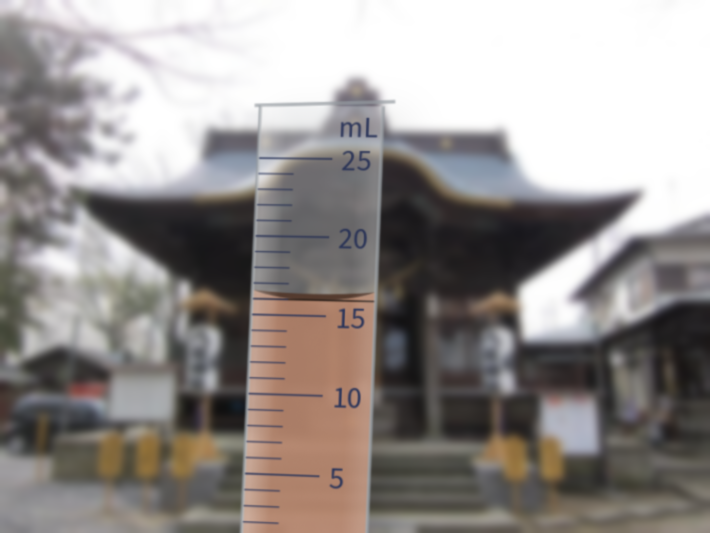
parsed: 16 mL
